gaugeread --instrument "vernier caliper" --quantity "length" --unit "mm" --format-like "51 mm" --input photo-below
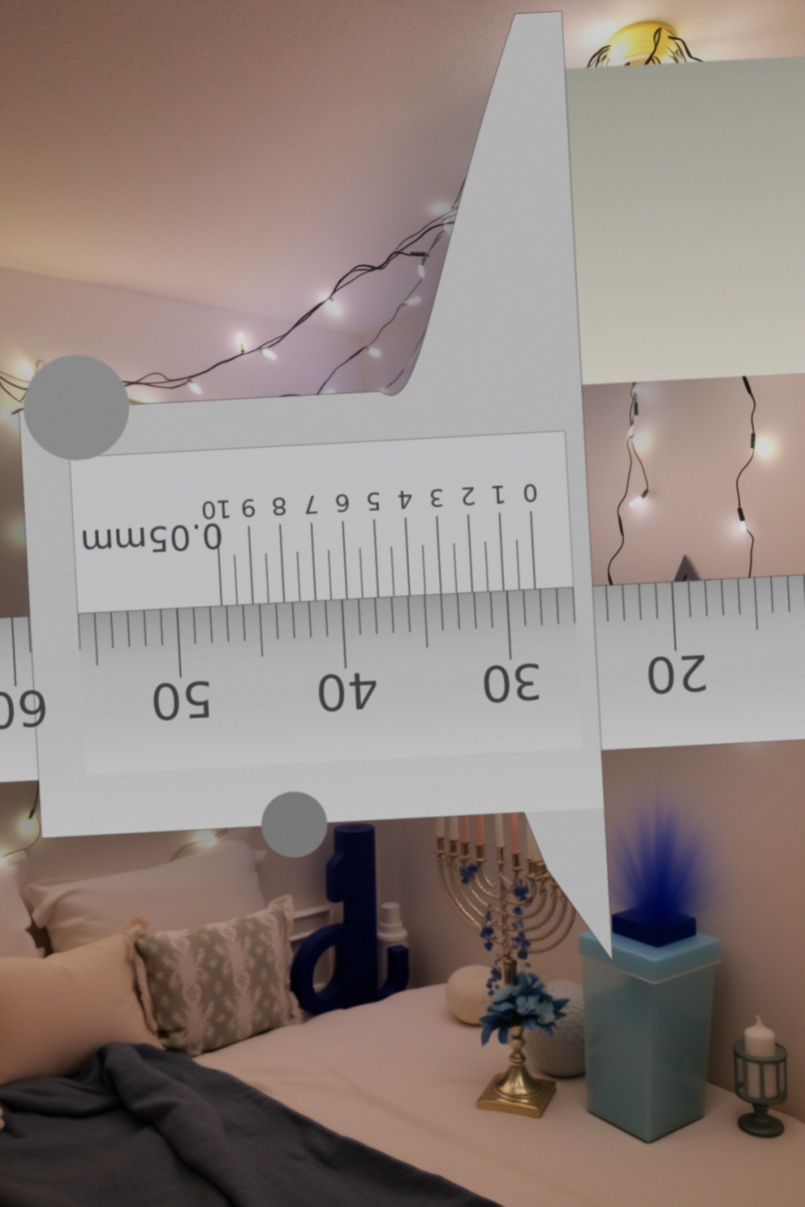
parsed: 28.3 mm
